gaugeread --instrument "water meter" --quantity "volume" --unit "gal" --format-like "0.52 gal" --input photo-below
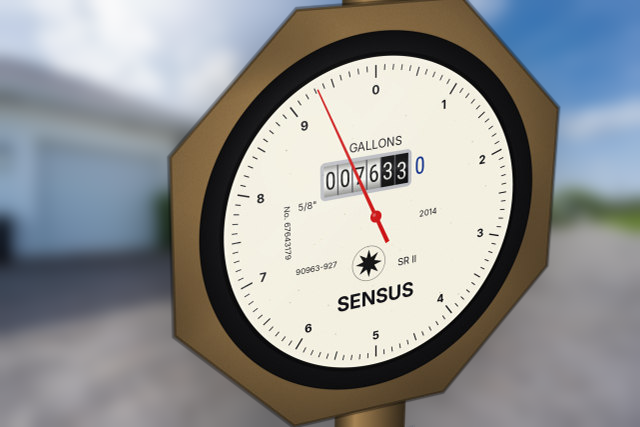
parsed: 76329.3 gal
